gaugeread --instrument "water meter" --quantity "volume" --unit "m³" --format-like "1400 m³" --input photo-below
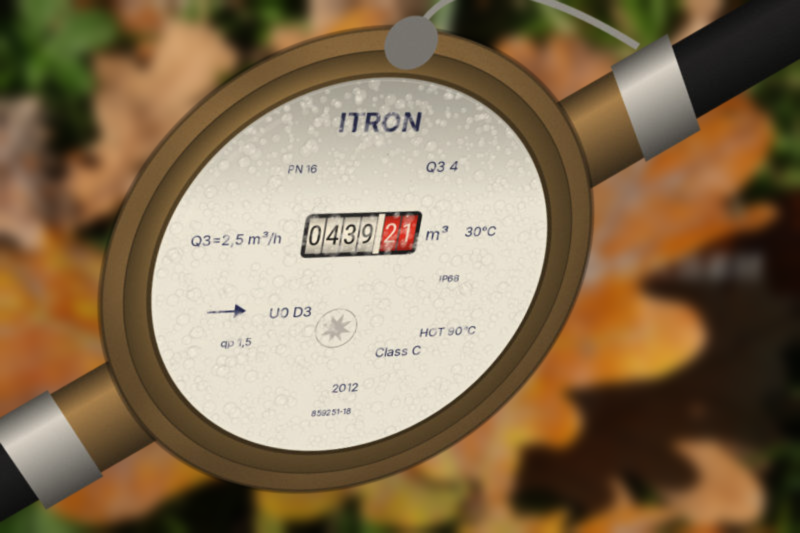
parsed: 439.21 m³
